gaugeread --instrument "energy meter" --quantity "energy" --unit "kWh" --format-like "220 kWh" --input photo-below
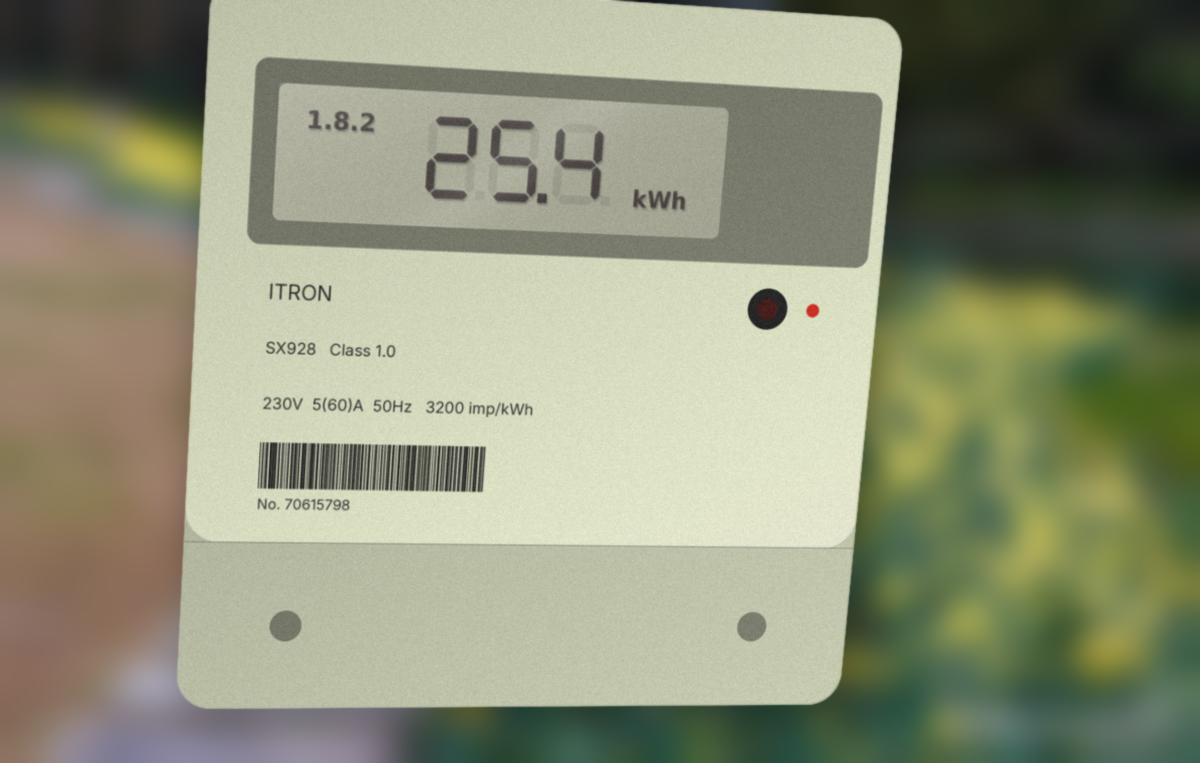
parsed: 25.4 kWh
